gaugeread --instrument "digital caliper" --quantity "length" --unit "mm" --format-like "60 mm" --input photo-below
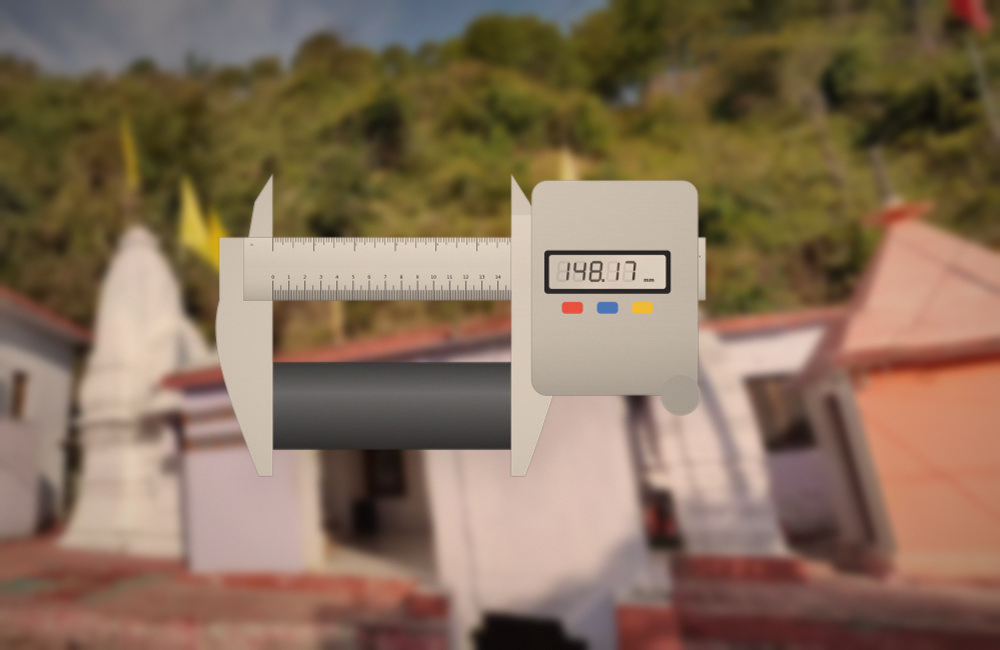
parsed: 148.17 mm
